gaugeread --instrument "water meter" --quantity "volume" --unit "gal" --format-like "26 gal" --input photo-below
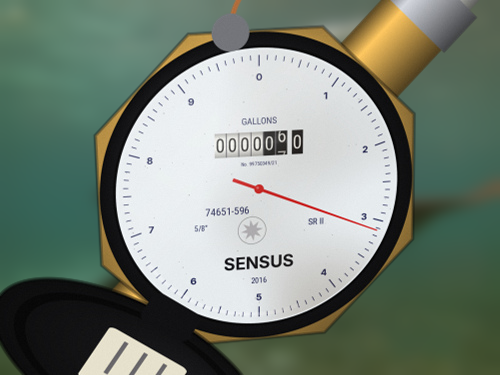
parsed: 63.1 gal
